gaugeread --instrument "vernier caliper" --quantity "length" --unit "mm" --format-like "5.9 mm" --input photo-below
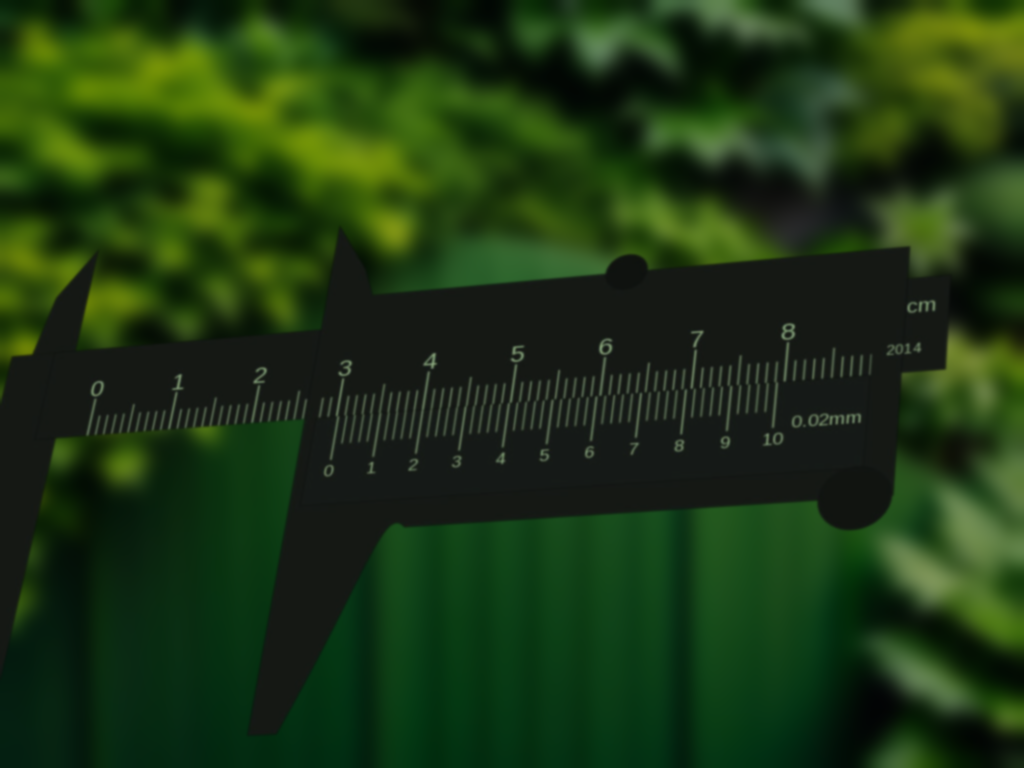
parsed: 30.2 mm
